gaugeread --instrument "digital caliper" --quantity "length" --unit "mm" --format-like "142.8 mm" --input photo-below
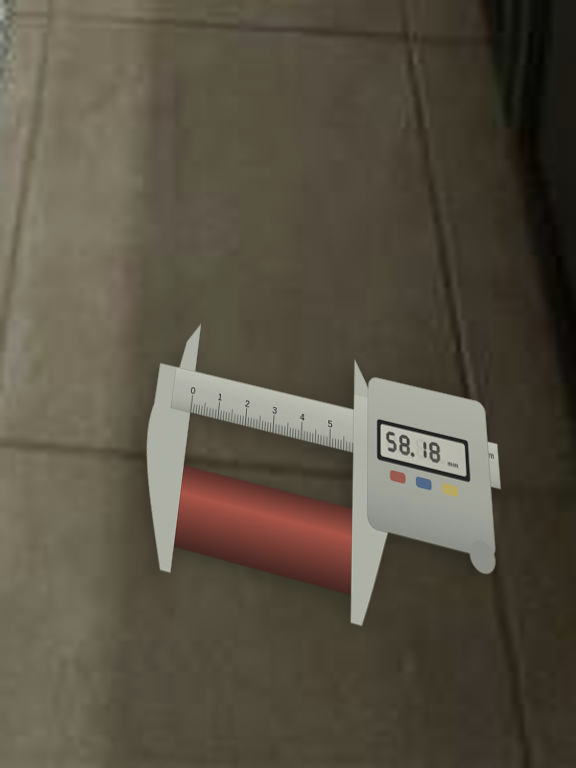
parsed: 58.18 mm
